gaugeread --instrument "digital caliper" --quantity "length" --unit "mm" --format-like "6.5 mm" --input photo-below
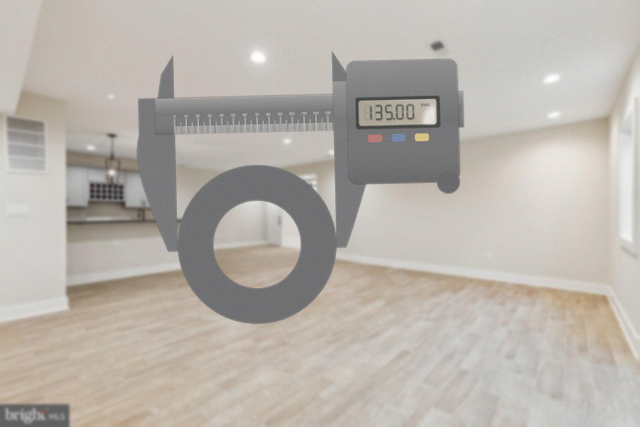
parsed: 135.00 mm
